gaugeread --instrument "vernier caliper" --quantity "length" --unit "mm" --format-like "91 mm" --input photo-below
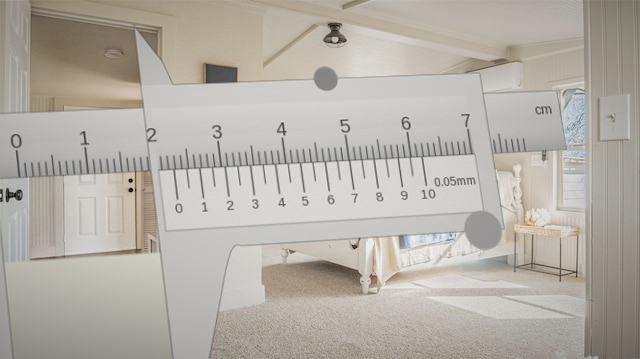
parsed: 22.8 mm
